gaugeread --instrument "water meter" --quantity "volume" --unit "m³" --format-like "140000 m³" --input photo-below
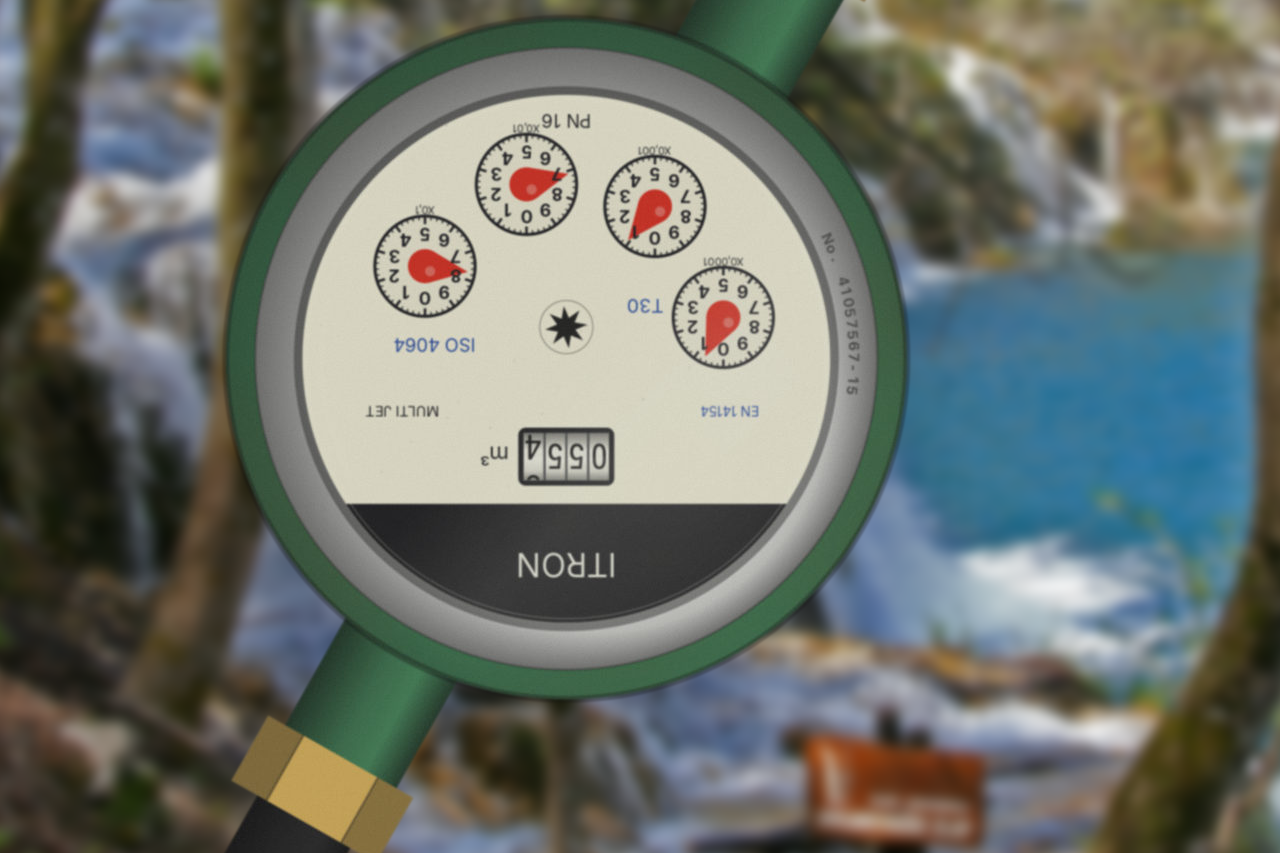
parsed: 553.7710 m³
